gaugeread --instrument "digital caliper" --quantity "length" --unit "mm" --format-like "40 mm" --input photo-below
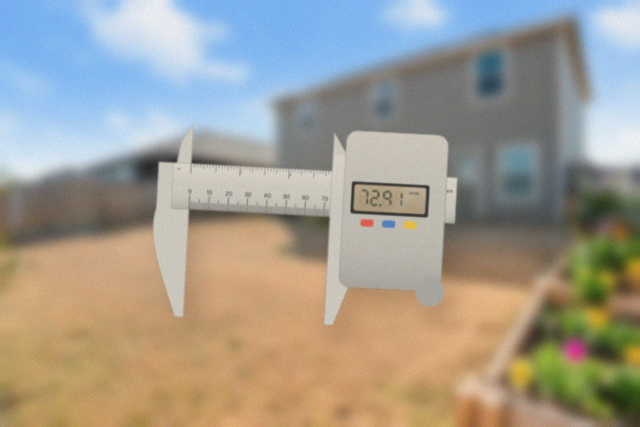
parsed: 72.91 mm
